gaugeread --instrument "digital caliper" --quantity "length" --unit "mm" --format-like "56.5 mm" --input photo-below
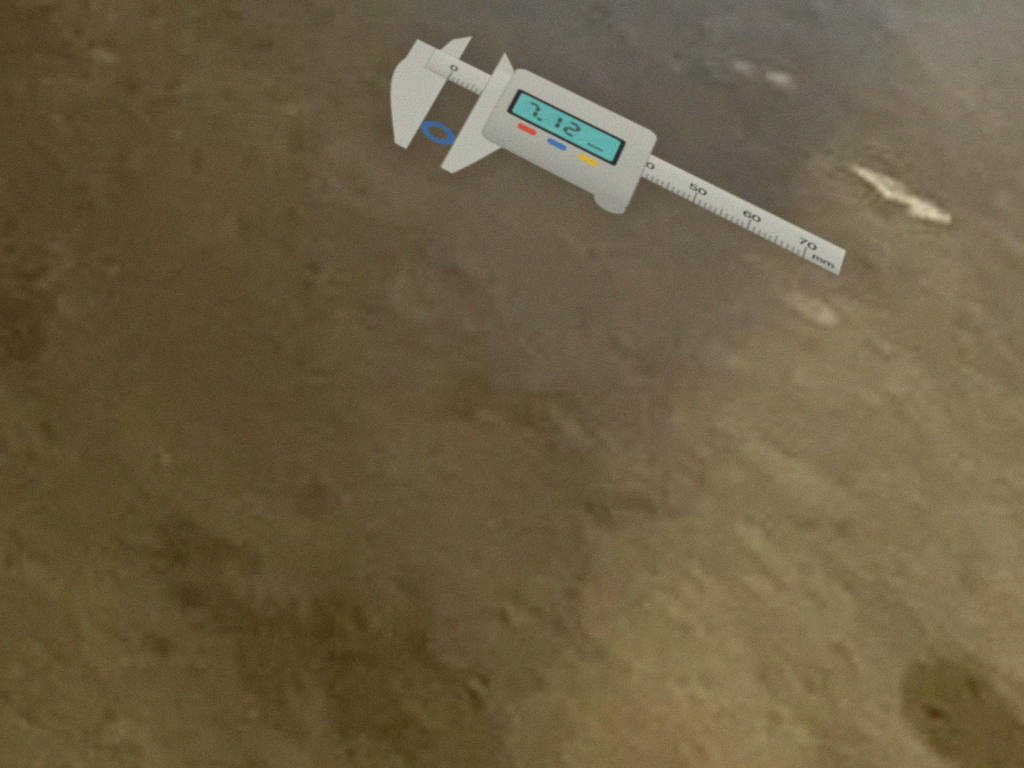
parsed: 7.12 mm
